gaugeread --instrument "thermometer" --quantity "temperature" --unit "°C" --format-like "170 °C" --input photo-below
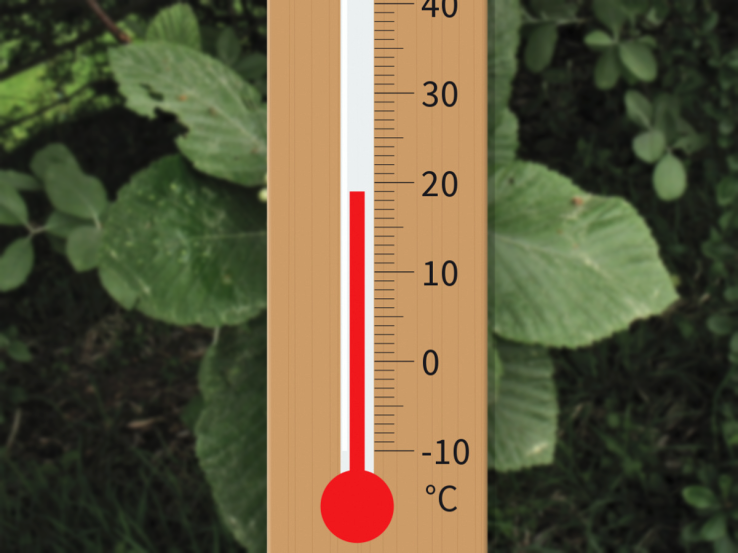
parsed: 19 °C
